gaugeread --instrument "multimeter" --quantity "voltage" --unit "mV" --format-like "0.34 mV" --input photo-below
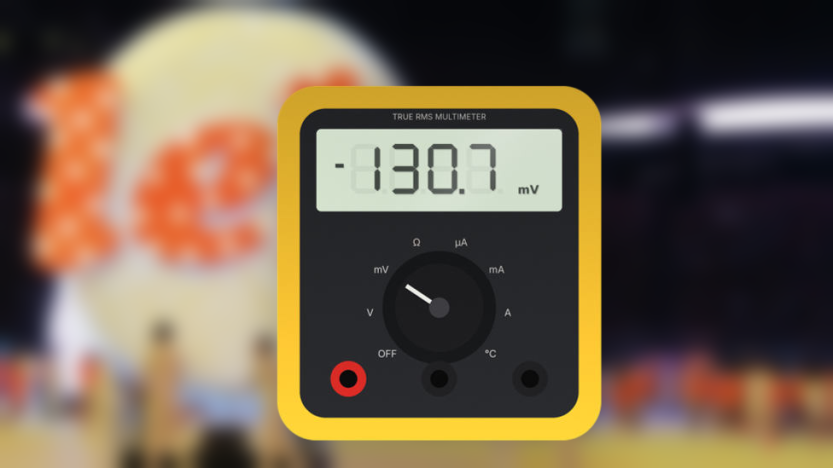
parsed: -130.7 mV
